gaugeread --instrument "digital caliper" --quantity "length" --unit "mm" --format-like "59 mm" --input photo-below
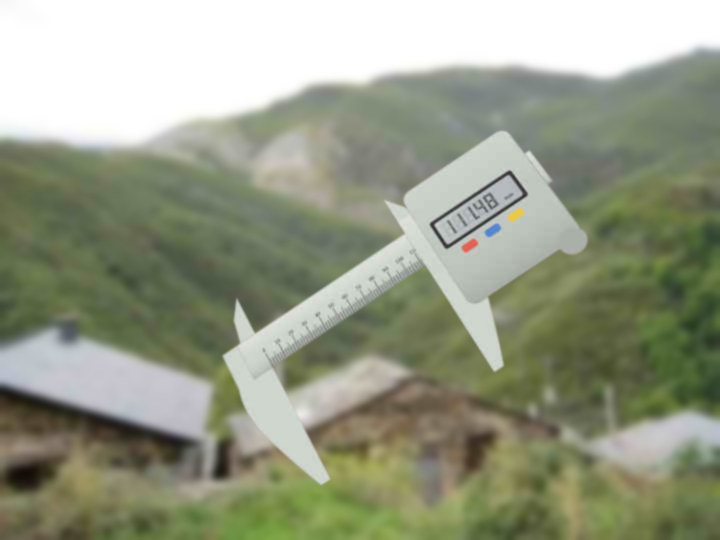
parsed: 111.48 mm
